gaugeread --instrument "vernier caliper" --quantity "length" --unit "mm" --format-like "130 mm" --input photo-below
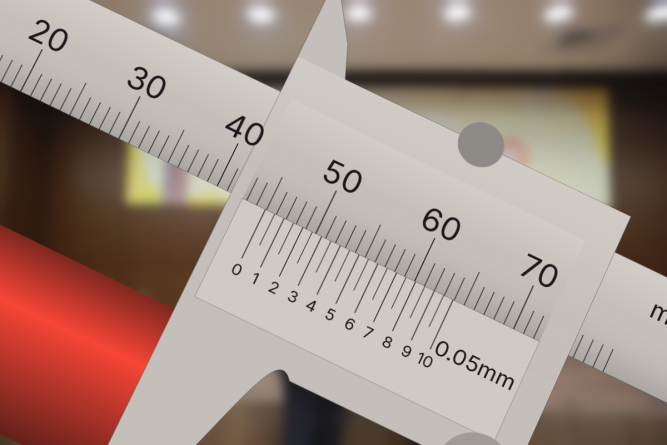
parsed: 44.9 mm
